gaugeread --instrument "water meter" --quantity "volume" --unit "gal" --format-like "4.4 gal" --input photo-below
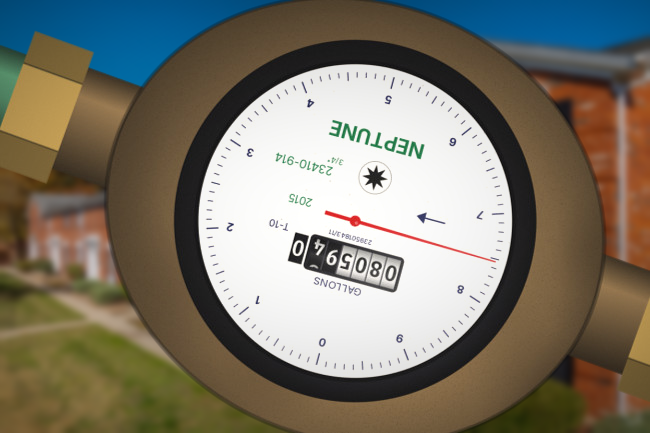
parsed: 805937.5 gal
